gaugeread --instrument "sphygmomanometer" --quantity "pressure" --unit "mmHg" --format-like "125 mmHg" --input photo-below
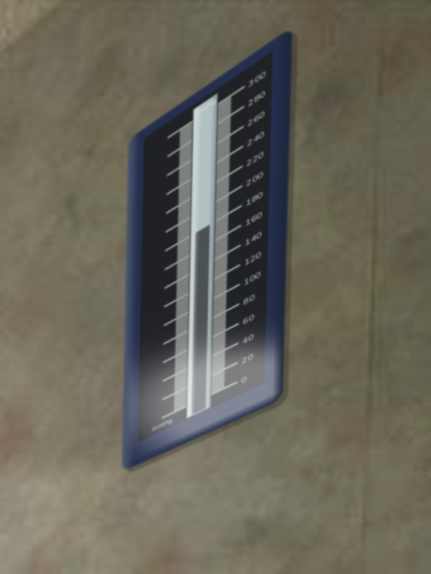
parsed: 180 mmHg
